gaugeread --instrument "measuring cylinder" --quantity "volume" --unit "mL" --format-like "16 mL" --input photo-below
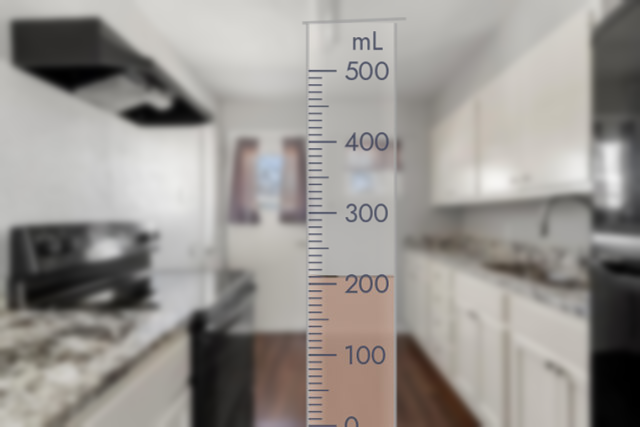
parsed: 210 mL
